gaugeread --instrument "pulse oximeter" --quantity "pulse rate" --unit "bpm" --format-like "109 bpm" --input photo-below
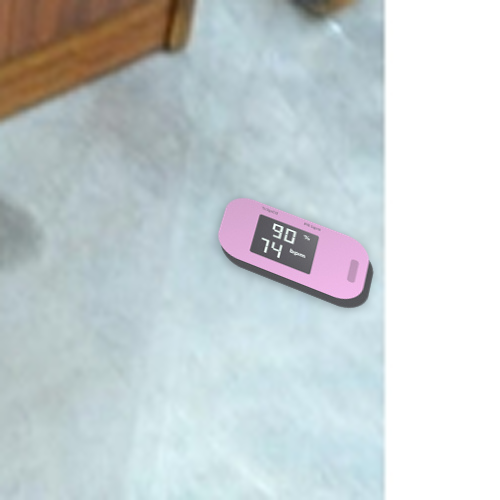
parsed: 74 bpm
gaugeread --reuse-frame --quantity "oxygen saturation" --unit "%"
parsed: 90 %
